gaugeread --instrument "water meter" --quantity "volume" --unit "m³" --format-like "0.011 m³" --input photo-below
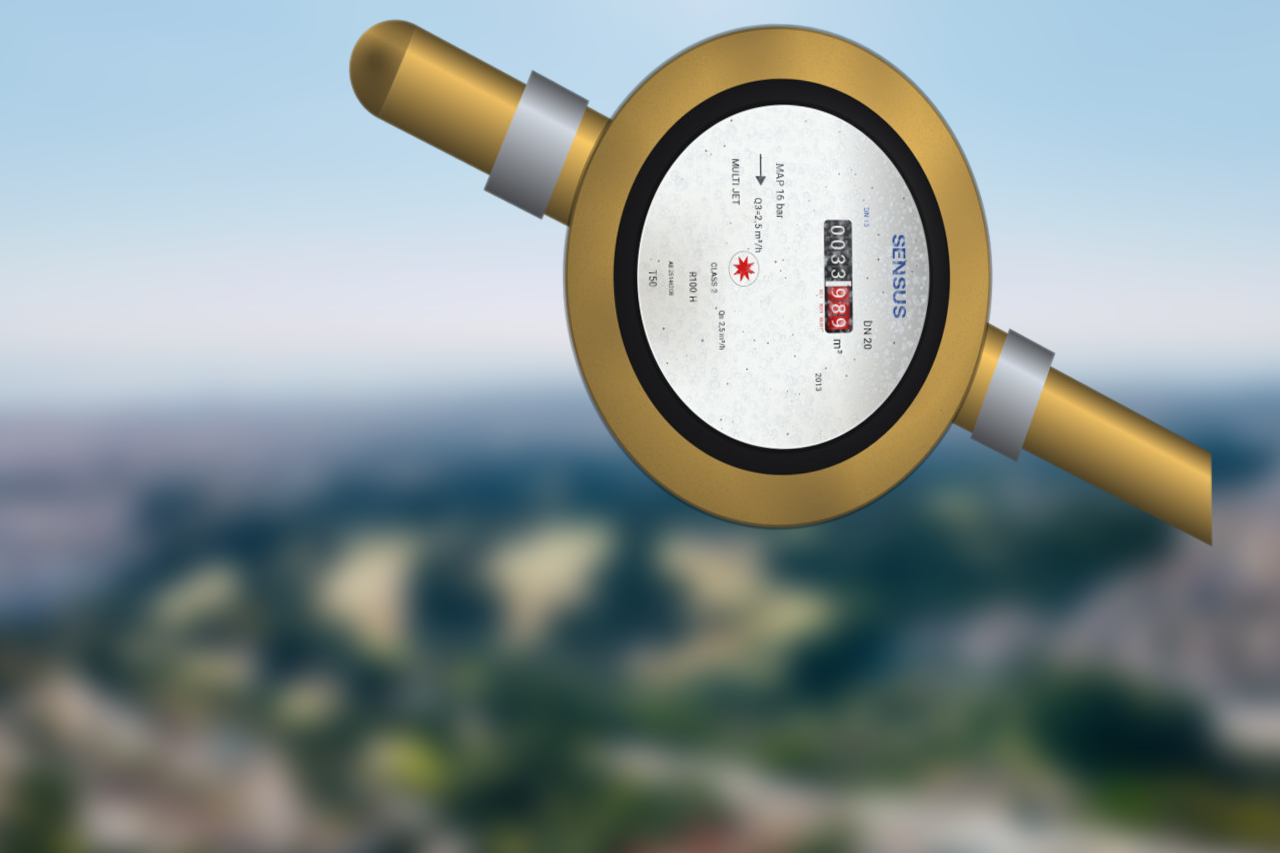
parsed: 33.989 m³
